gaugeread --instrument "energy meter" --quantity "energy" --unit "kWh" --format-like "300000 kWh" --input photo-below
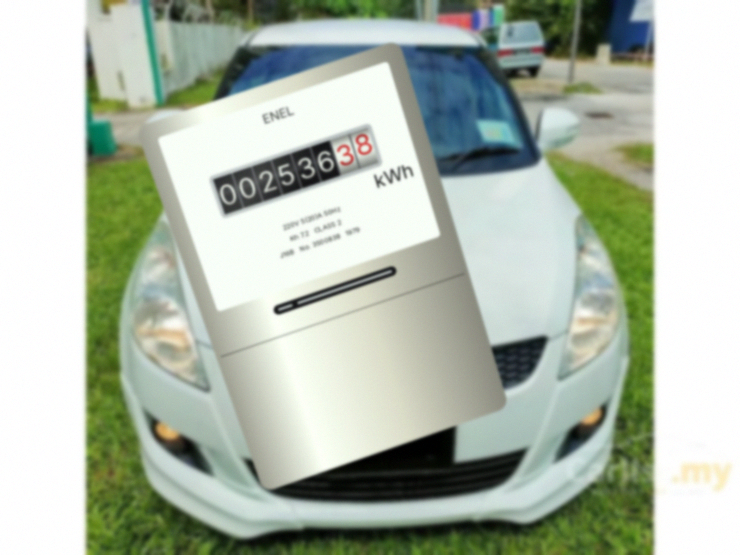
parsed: 2536.38 kWh
